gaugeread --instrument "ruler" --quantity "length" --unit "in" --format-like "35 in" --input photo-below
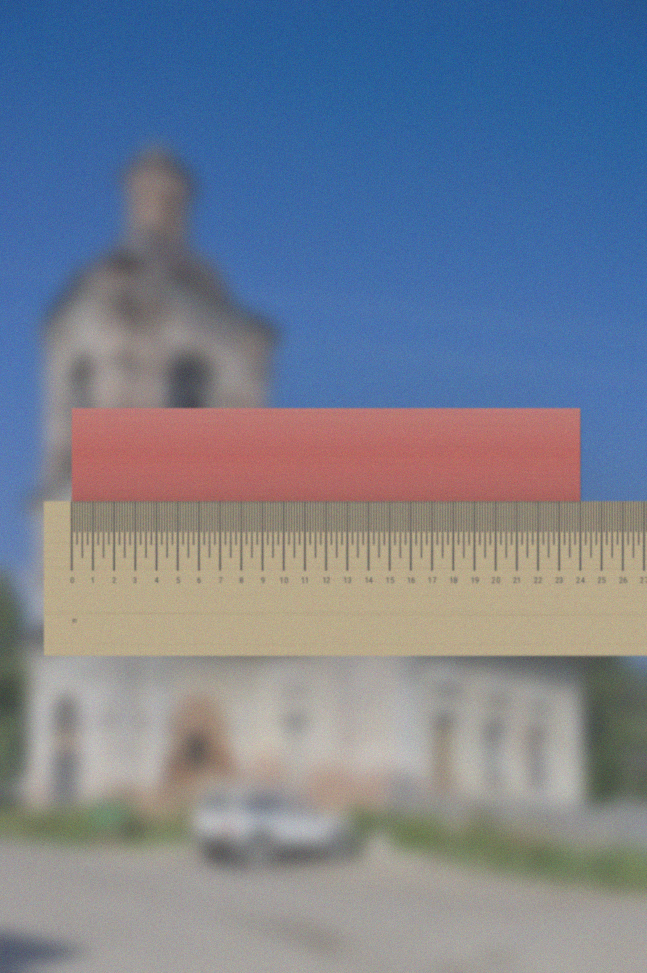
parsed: 24 in
